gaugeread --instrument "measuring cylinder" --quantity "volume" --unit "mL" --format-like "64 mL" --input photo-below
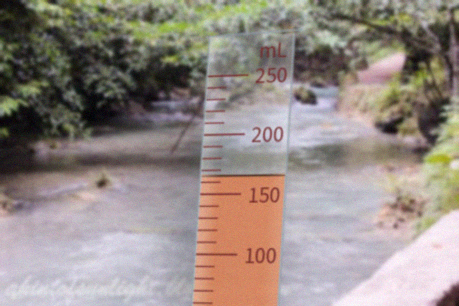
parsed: 165 mL
